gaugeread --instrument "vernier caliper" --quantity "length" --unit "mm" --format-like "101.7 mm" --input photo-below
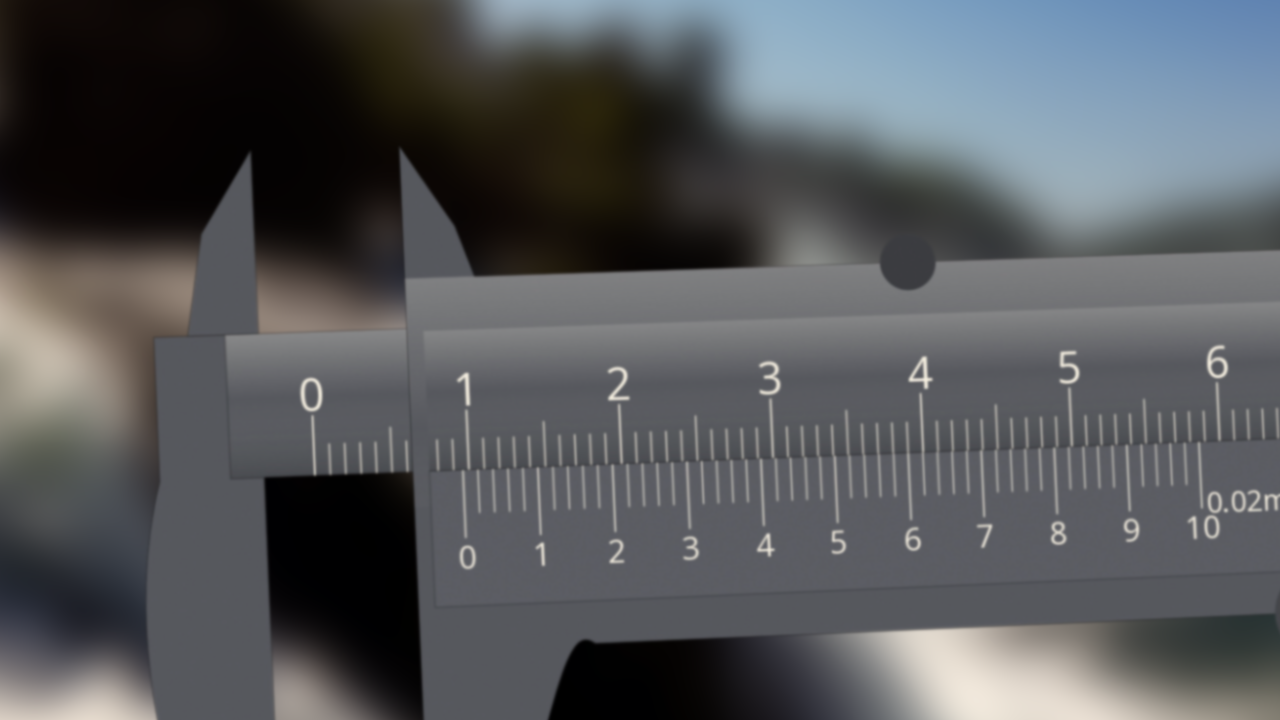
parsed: 9.6 mm
